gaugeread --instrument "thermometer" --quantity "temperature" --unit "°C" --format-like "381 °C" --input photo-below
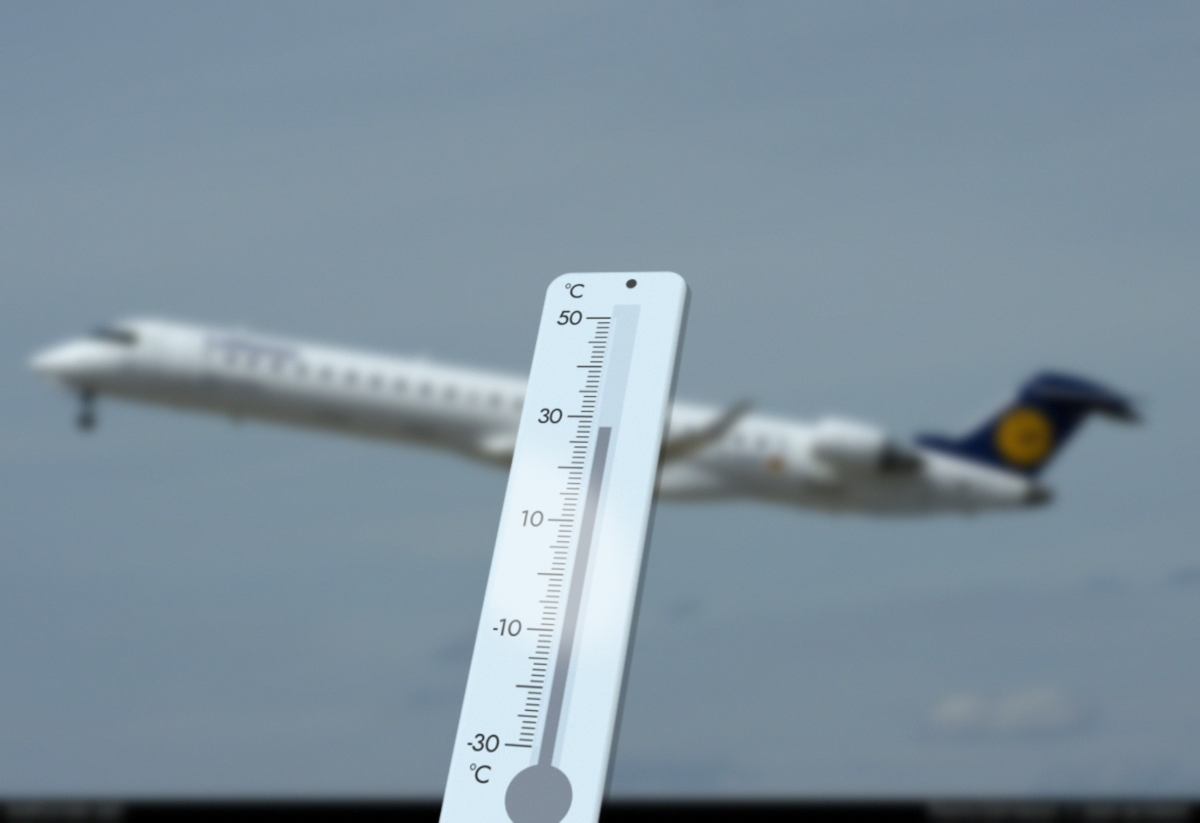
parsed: 28 °C
